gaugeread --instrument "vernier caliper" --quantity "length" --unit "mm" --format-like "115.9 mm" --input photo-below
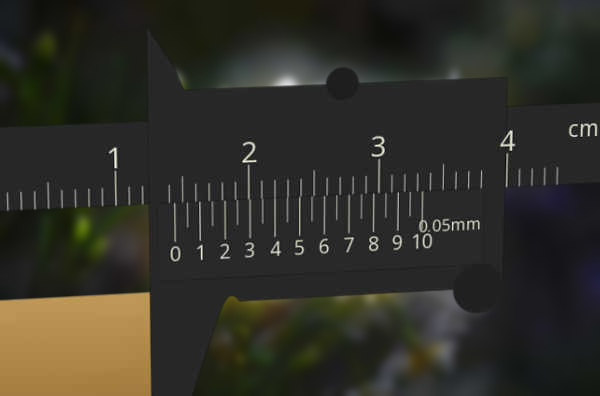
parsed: 14.4 mm
